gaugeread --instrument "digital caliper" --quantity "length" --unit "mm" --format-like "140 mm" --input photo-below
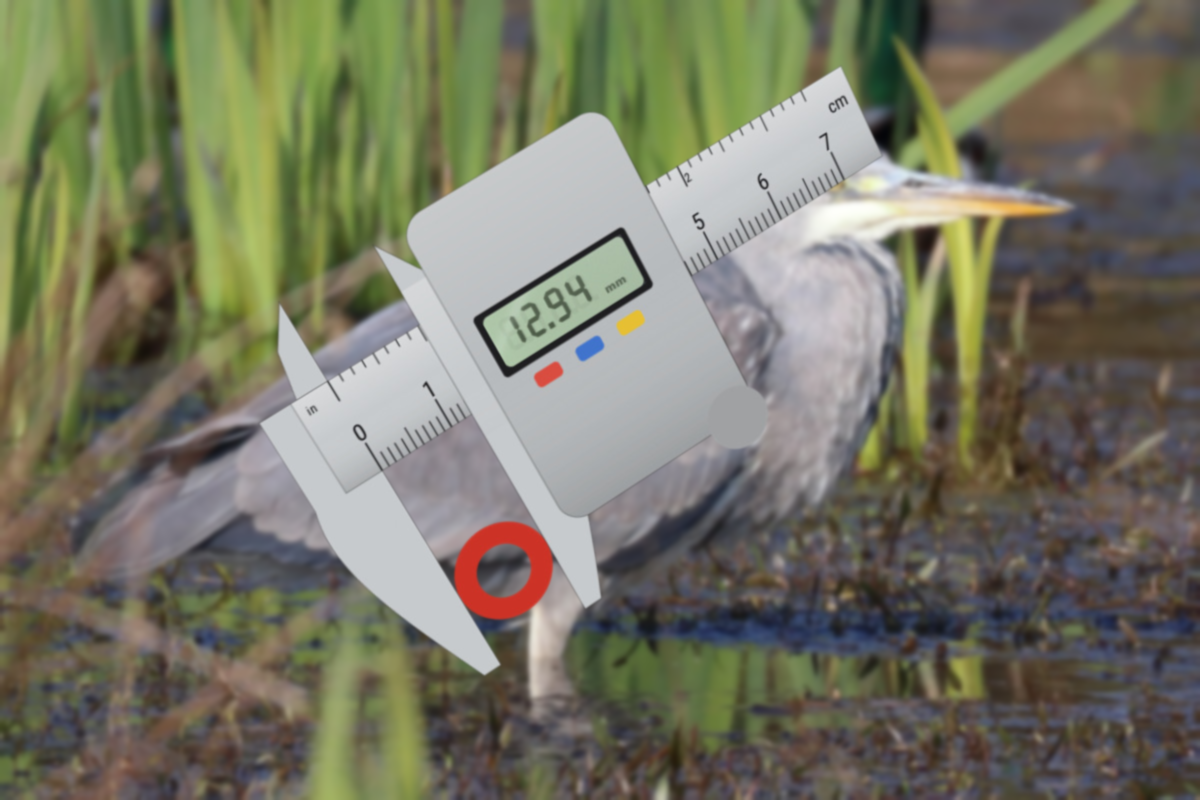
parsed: 12.94 mm
